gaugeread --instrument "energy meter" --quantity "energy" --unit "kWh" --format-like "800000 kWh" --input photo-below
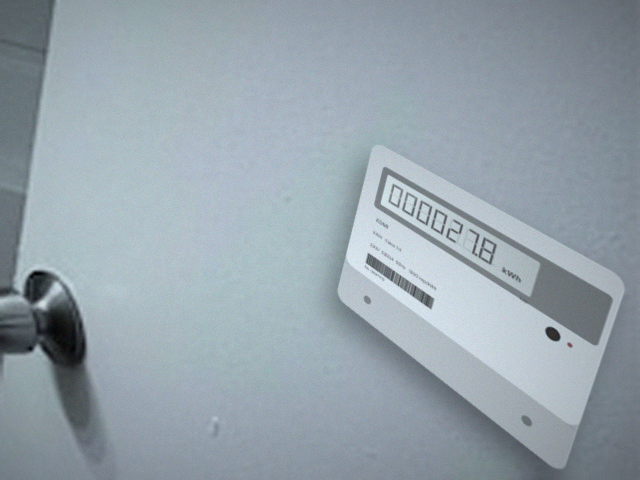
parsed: 27.8 kWh
